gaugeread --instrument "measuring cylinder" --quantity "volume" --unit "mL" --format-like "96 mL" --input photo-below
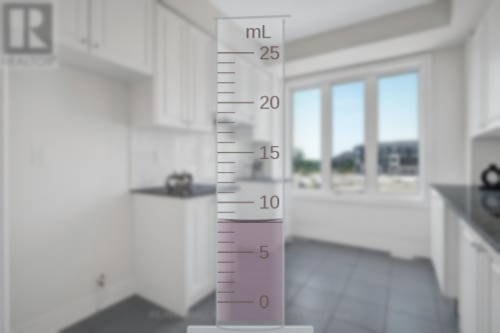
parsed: 8 mL
